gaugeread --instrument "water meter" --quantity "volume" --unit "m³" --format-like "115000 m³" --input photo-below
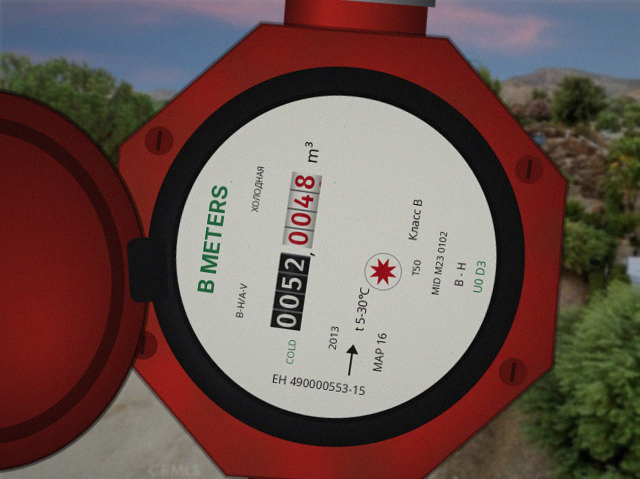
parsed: 52.0048 m³
